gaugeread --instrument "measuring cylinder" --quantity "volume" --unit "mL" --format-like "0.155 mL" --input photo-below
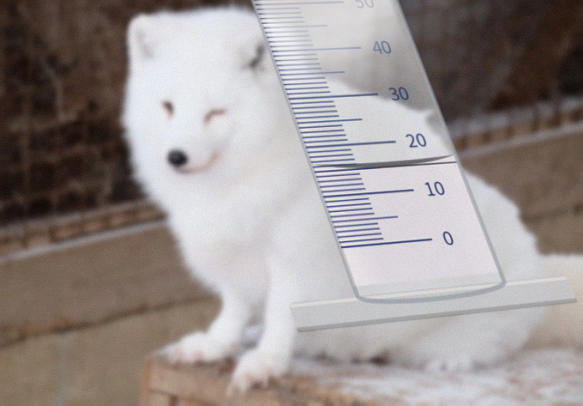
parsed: 15 mL
